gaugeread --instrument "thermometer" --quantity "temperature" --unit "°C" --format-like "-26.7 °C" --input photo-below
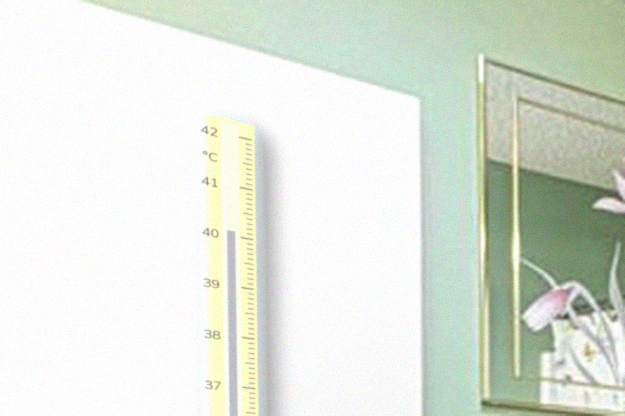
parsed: 40.1 °C
